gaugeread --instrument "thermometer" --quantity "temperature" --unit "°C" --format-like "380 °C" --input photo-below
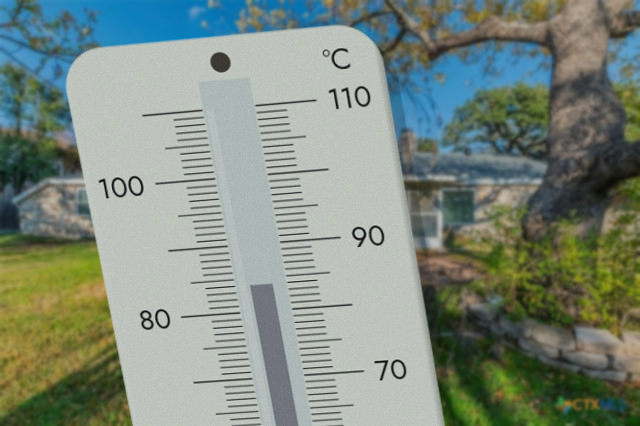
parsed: 84 °C
